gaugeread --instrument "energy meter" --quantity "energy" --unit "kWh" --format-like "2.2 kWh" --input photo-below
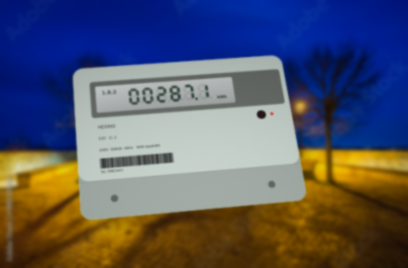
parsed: 287.1 kWh
